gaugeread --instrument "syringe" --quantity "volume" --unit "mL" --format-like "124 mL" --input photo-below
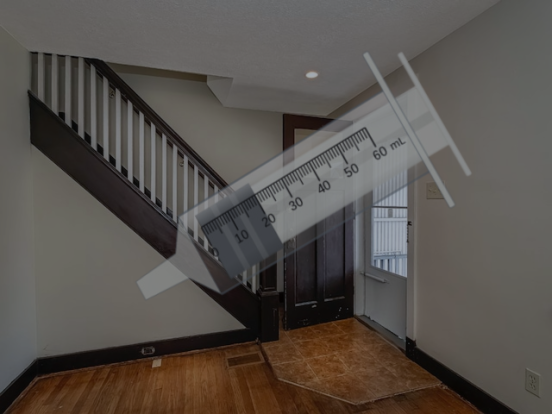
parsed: 0 mL
